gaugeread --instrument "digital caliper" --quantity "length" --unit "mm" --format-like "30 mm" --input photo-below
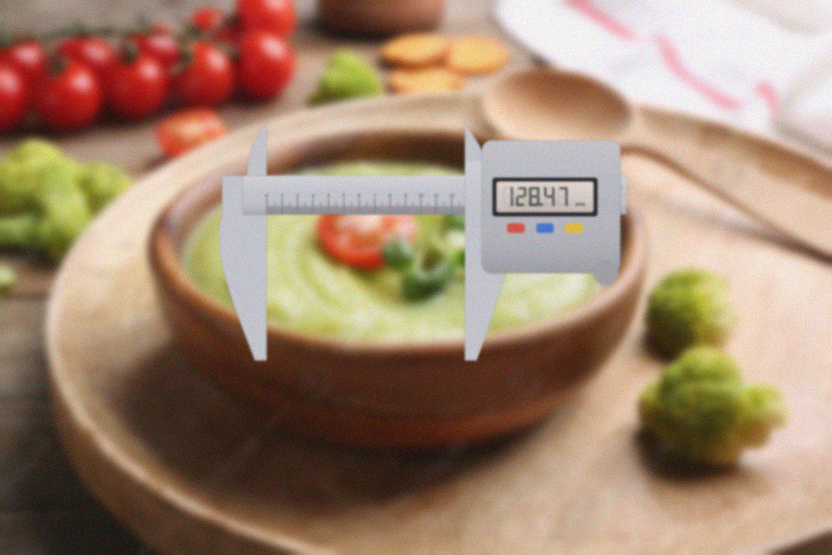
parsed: 128.47 mm
